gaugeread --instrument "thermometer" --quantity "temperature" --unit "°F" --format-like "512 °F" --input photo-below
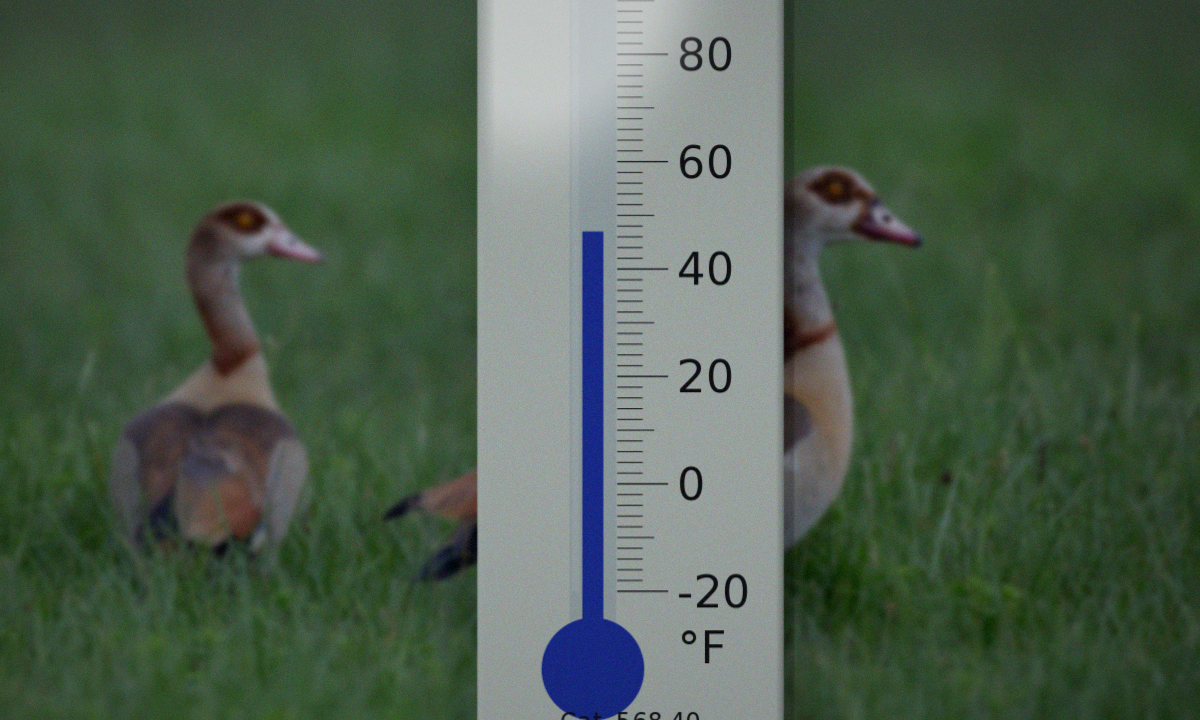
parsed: 47 °F
